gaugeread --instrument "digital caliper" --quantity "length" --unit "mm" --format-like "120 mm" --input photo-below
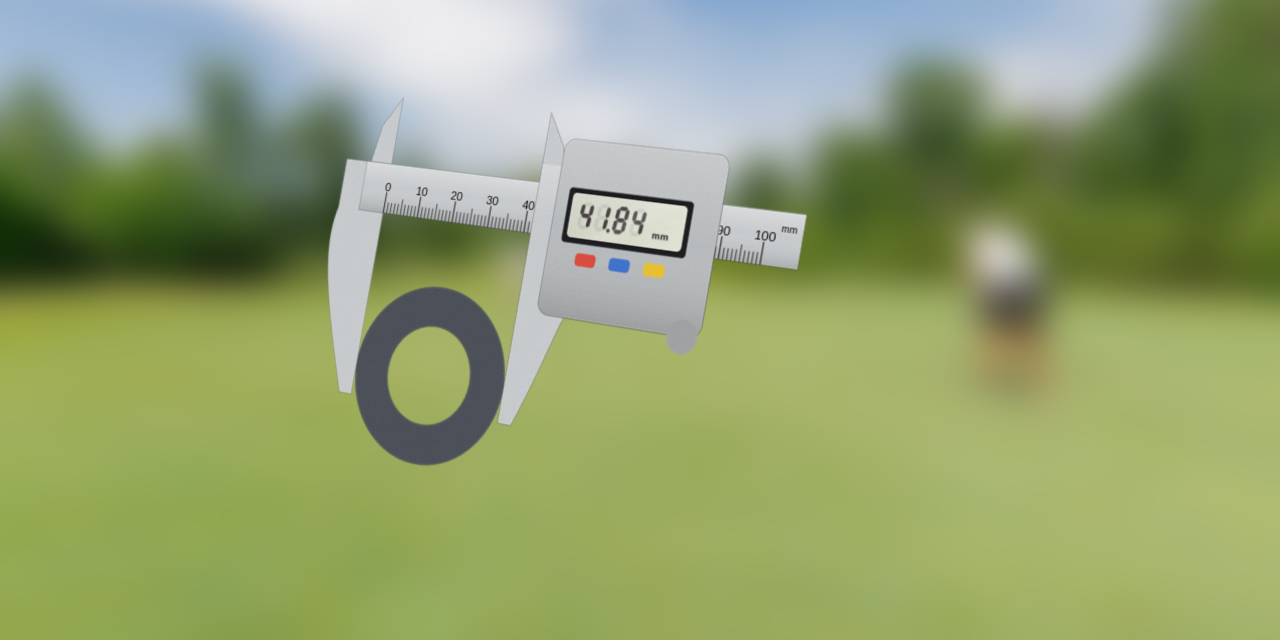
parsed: 41.84 mm
